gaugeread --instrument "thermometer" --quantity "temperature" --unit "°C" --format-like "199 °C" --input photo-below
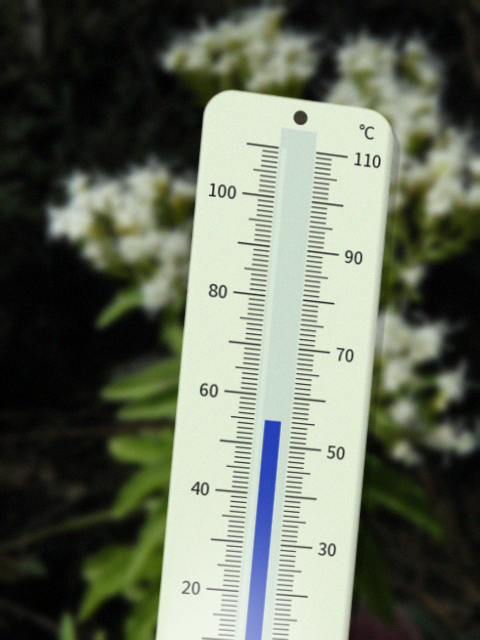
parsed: 55 °C
